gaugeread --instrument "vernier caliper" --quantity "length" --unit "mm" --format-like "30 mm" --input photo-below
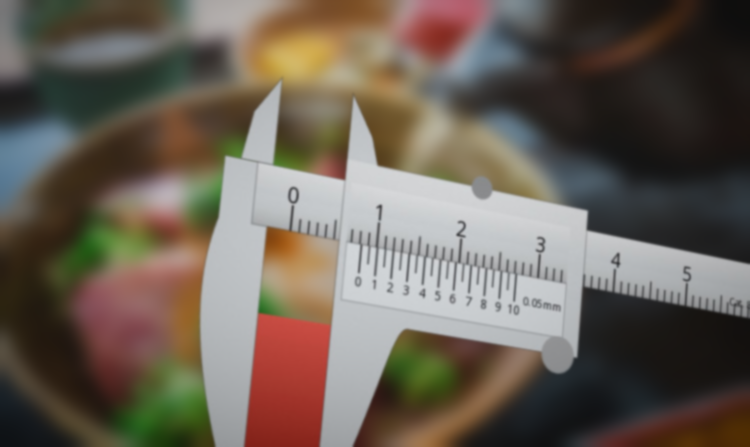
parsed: 8.2 mm
